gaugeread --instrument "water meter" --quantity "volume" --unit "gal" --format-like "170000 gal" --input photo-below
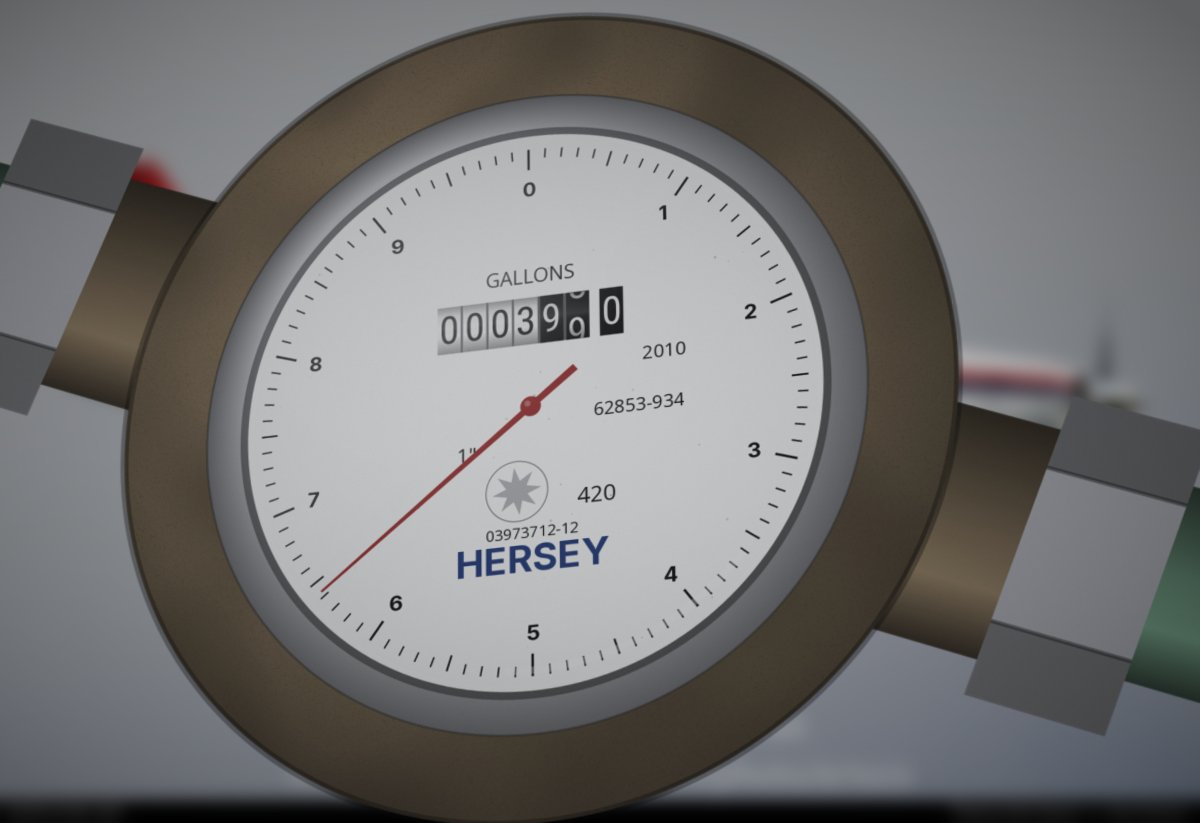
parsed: 3986.4 gal
